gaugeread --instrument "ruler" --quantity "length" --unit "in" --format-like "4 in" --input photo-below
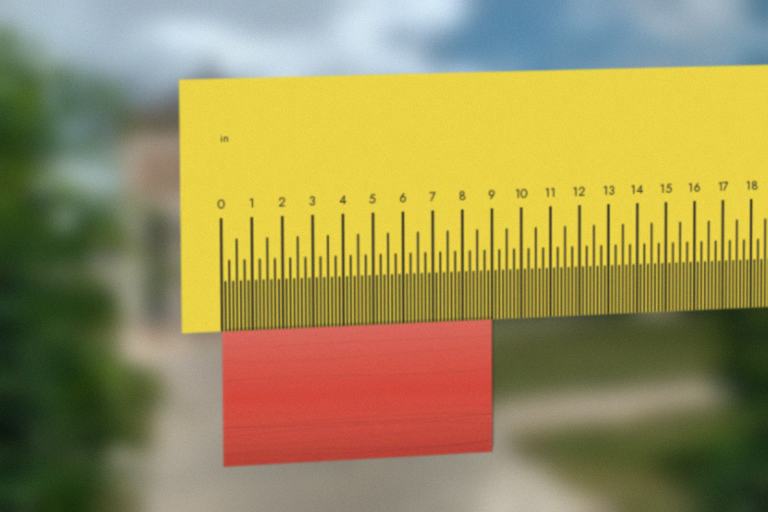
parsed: 9 in
